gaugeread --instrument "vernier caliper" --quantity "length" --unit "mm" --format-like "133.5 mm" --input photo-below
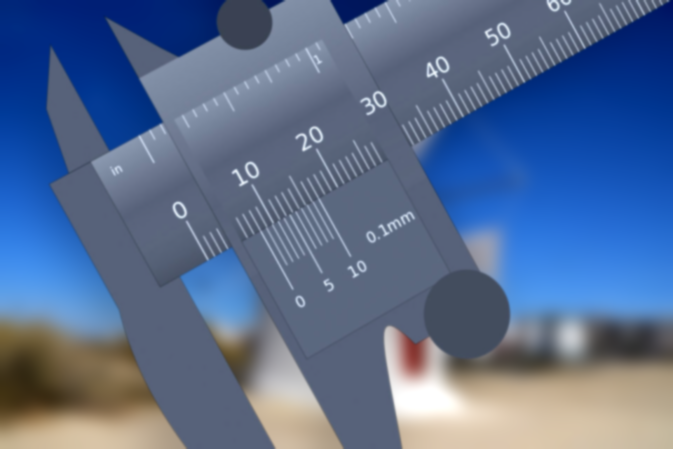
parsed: 8.0 mm
